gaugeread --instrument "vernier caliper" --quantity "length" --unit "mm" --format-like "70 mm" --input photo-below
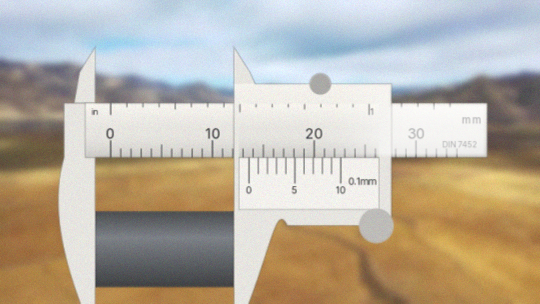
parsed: 13.6 mm
